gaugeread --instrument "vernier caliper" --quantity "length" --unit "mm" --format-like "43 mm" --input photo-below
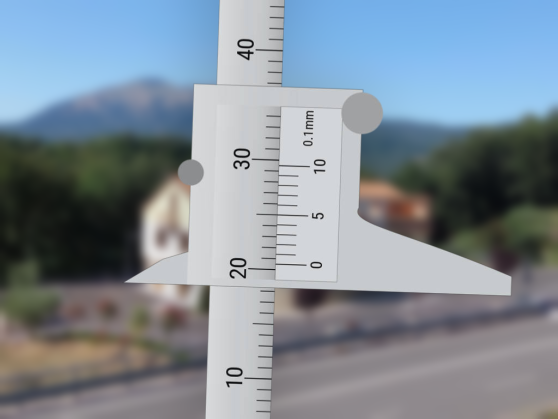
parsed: 20.5 mm
